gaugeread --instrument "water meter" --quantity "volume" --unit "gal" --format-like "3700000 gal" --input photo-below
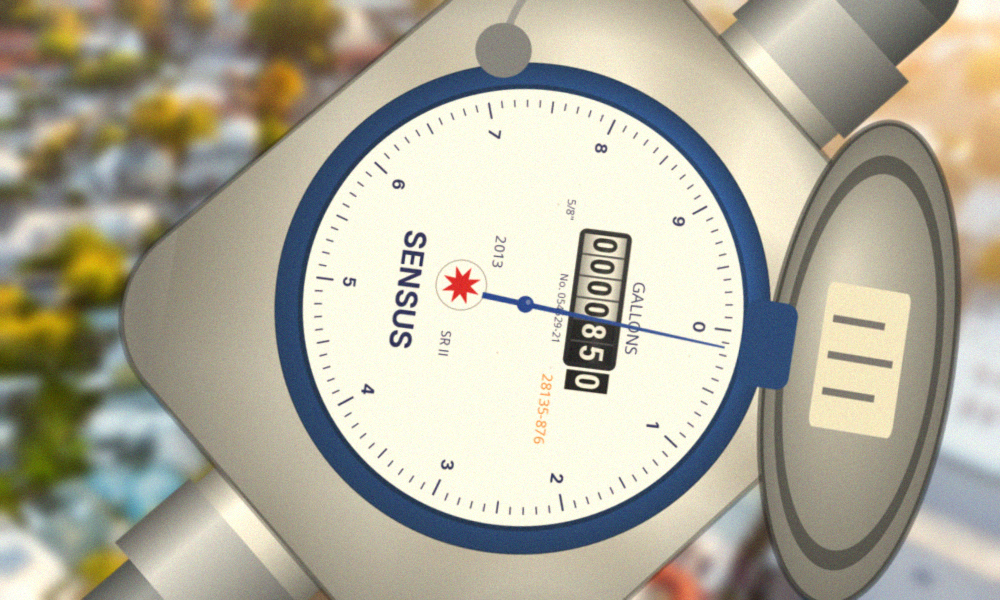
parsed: 850.1 gal
